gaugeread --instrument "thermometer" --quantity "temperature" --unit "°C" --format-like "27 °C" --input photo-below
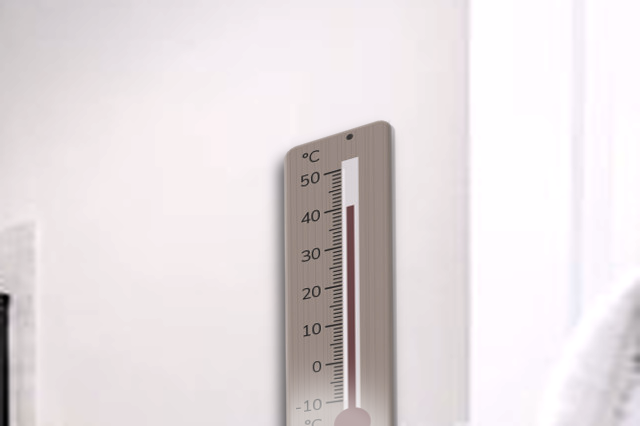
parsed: 40 °C
